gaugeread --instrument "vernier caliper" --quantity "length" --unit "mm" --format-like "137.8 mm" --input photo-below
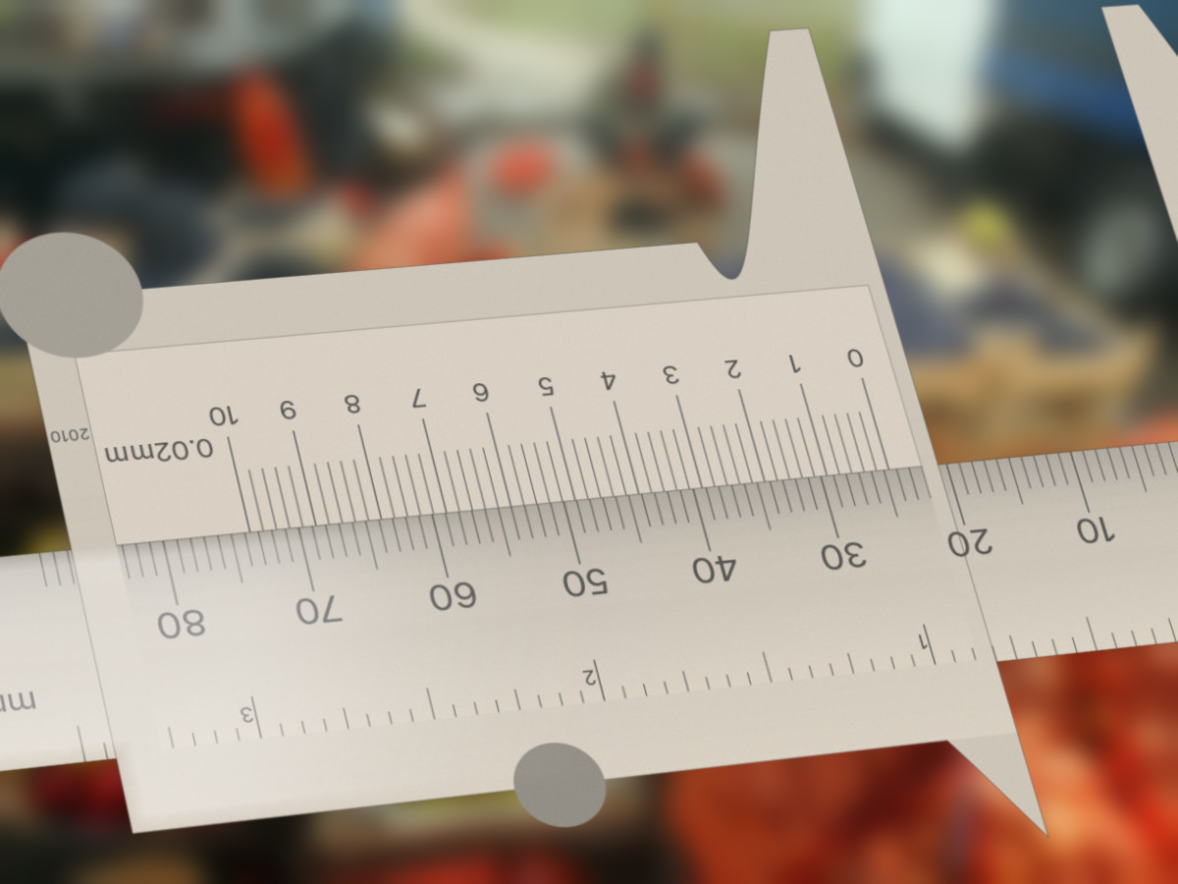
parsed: 24.6 mm
